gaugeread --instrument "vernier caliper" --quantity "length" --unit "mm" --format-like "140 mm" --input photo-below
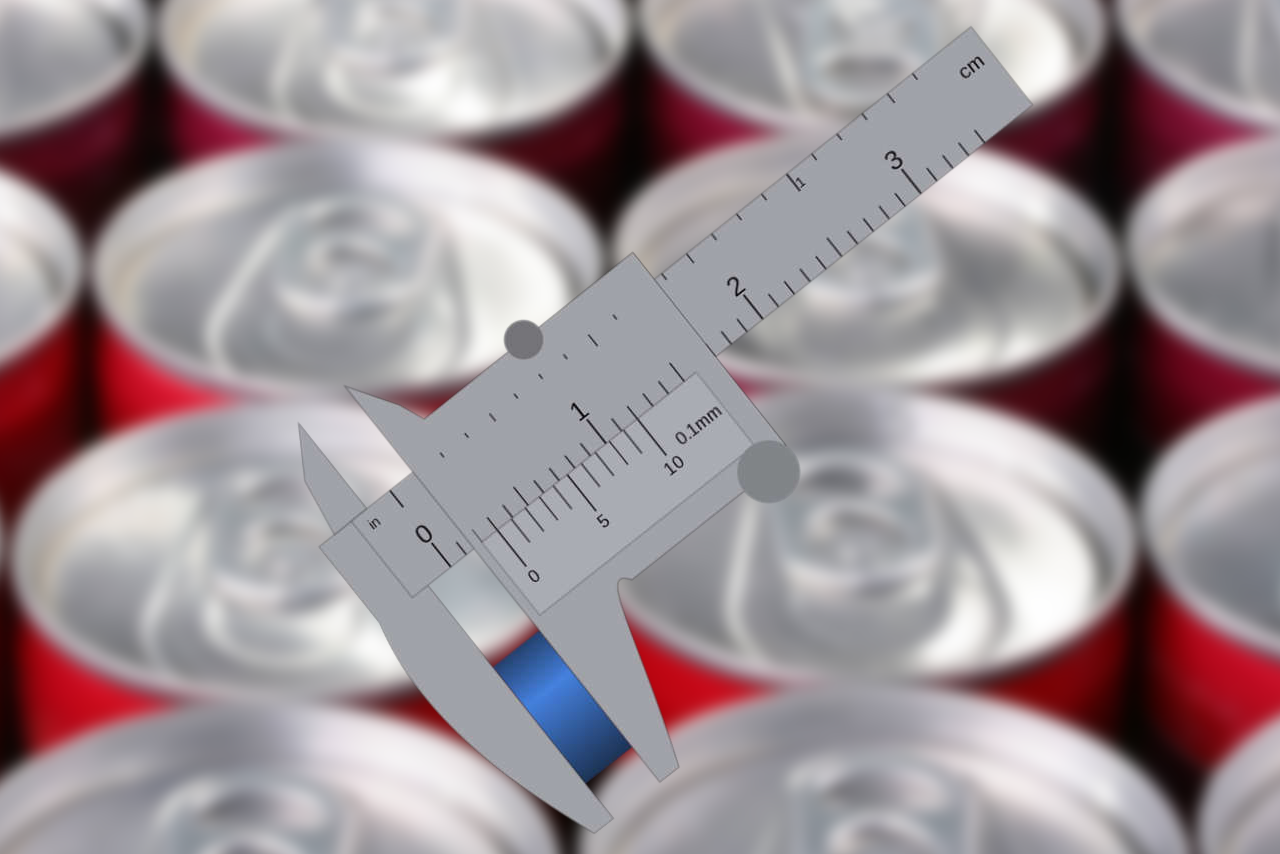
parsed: 3.0 mm
